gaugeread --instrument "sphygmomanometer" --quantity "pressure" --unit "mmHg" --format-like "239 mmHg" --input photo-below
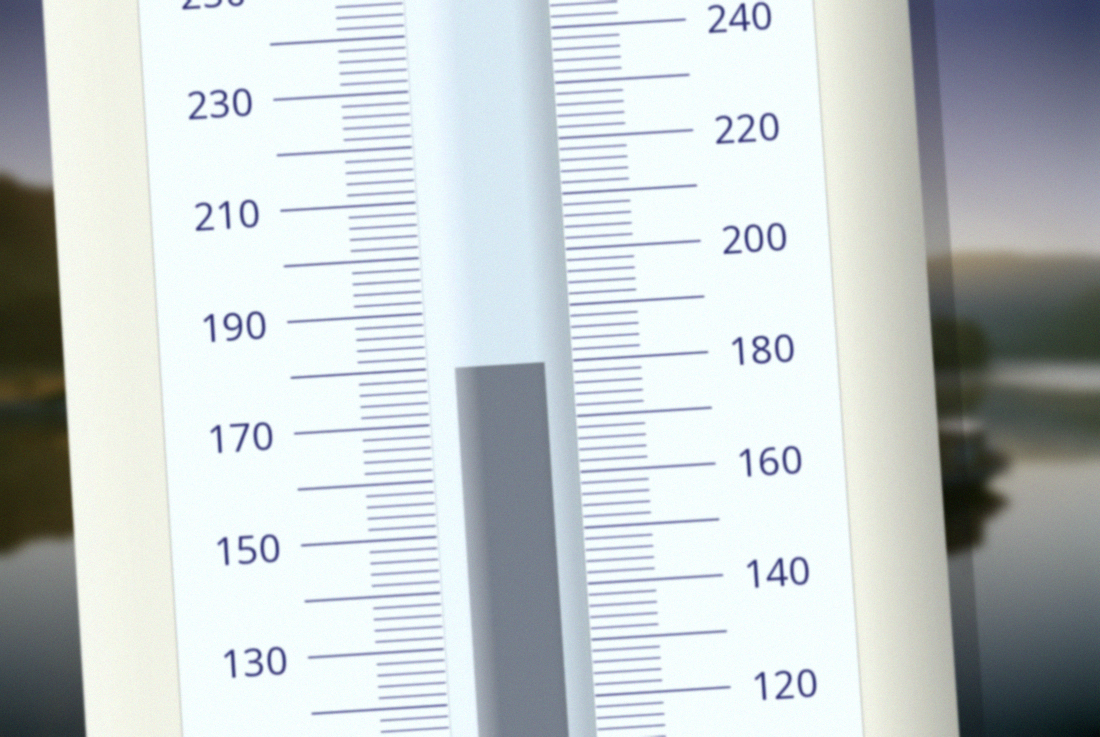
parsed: 180 mmHg
